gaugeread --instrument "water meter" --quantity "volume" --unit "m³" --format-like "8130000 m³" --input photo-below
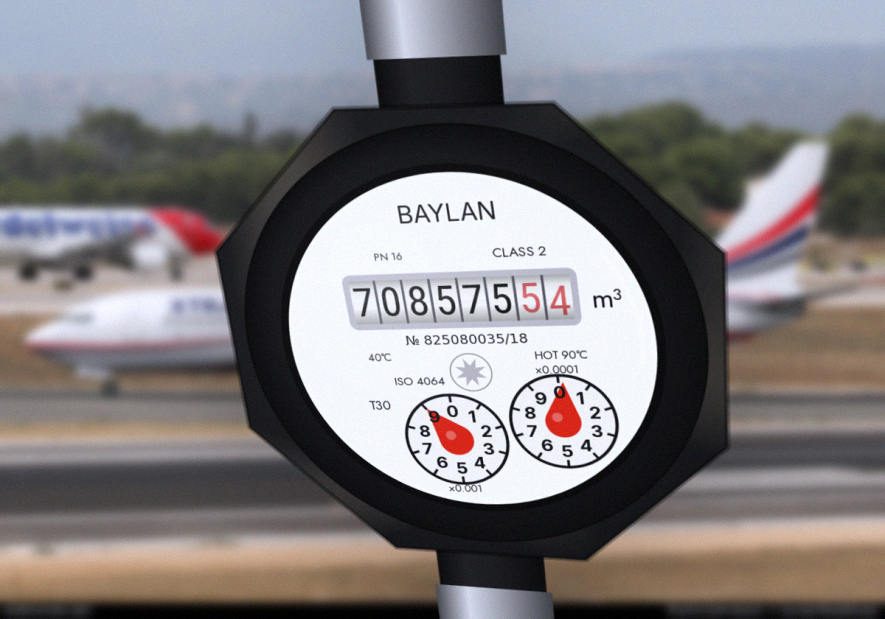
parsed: 708575.5390 m³
